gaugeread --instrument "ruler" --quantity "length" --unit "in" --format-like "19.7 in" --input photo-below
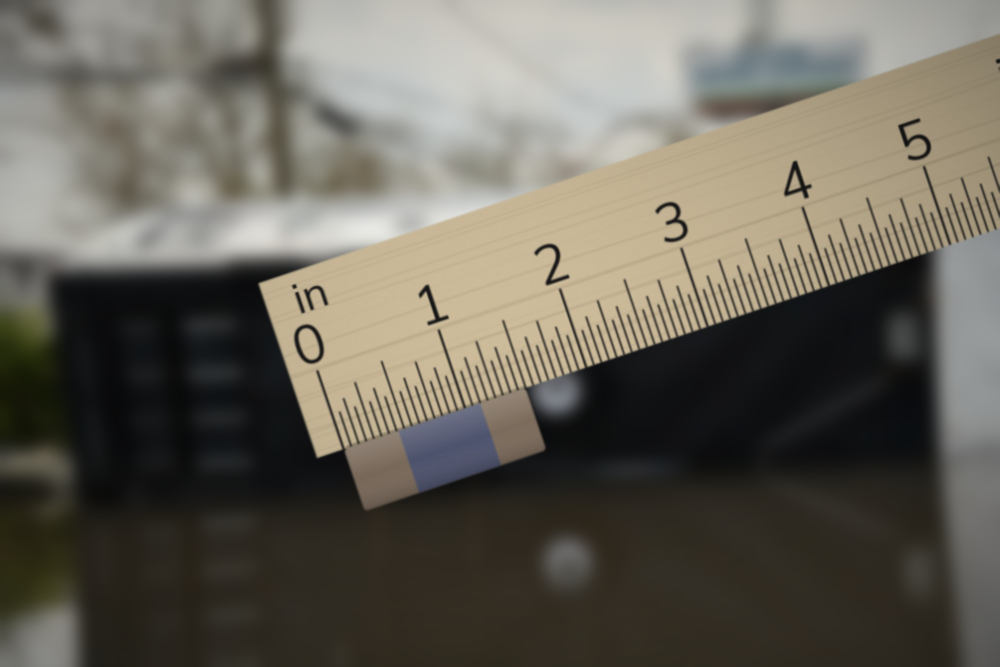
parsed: 1.5 in
